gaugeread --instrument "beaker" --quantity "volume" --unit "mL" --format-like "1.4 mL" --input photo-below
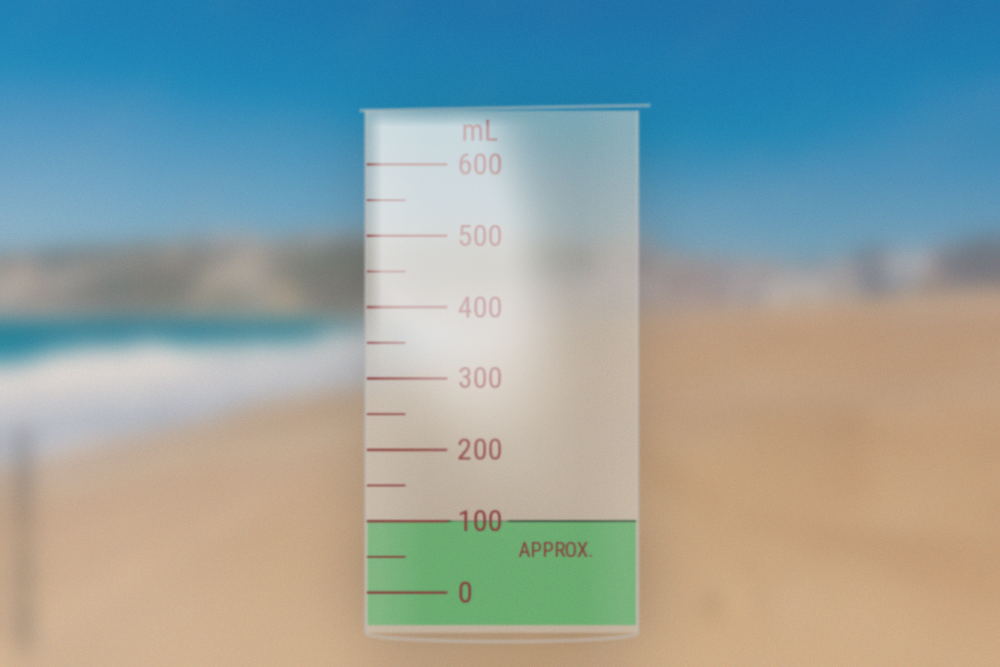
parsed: 100 mL
